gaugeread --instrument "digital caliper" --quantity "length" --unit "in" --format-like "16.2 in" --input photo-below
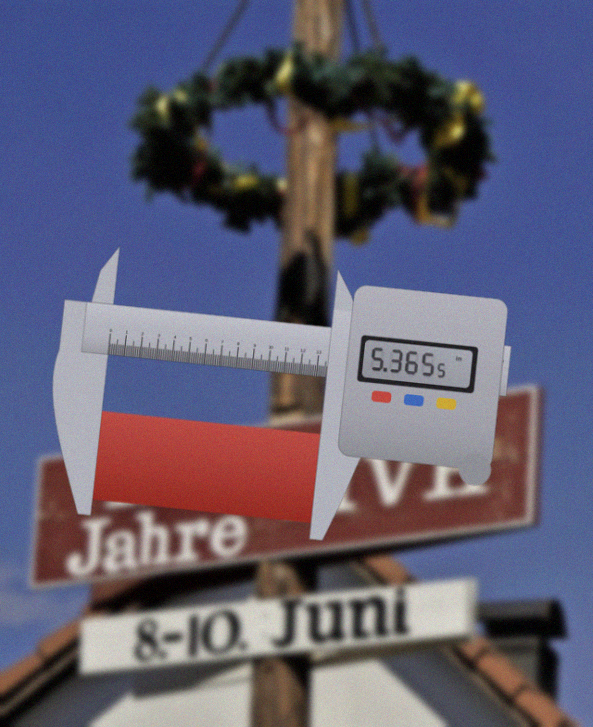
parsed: 5.3655 in
